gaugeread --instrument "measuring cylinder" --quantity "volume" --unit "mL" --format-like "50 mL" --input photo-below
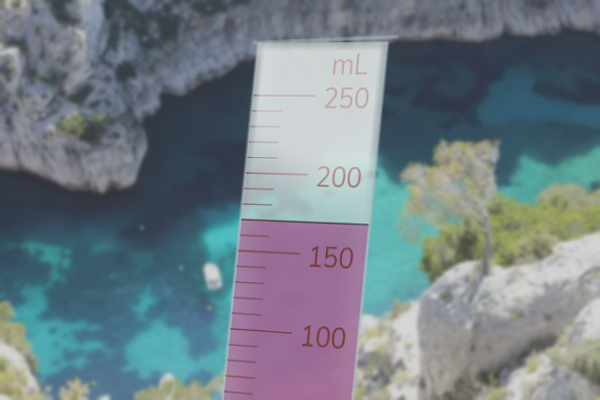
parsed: 170 mL
